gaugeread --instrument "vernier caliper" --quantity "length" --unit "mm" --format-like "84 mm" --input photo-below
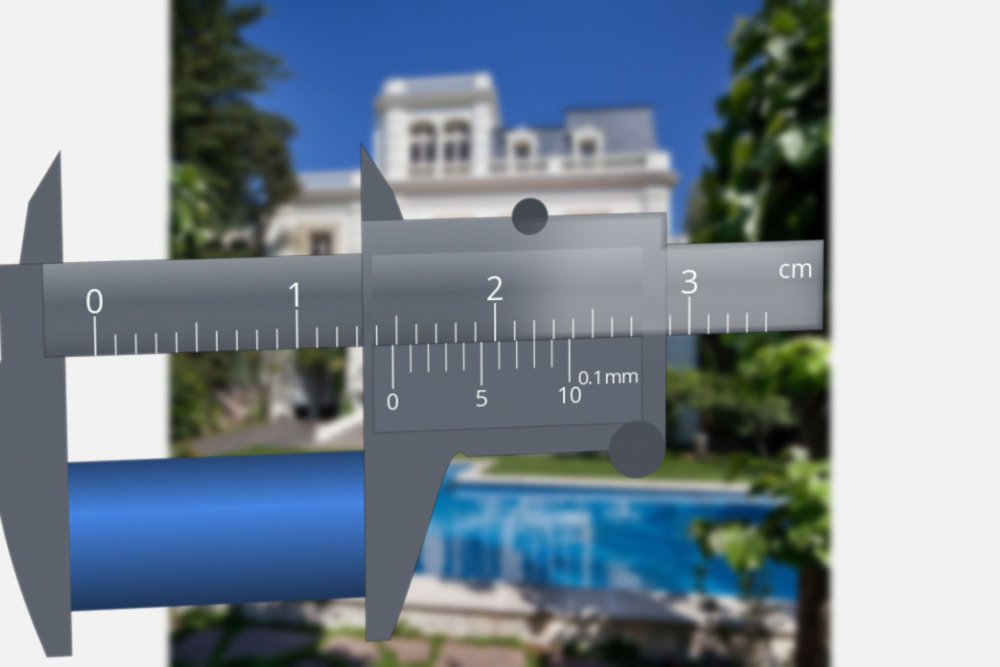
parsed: 14.8 mm
